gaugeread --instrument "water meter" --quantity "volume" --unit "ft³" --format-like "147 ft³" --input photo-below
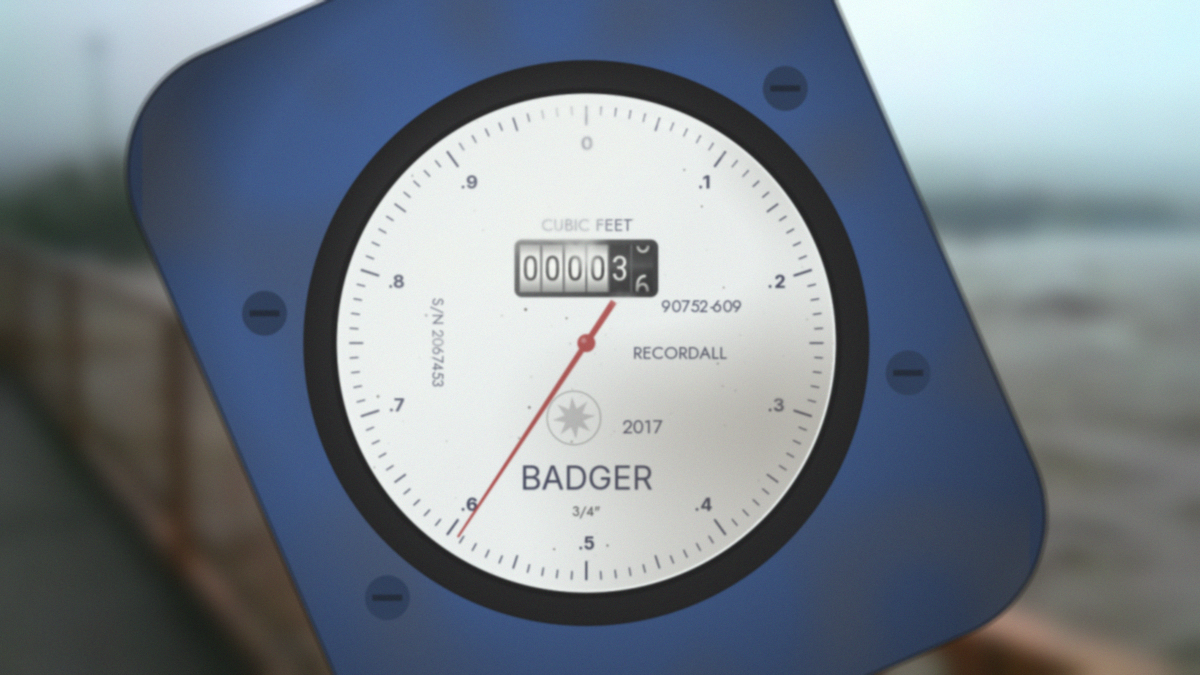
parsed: 35.59 ft³
